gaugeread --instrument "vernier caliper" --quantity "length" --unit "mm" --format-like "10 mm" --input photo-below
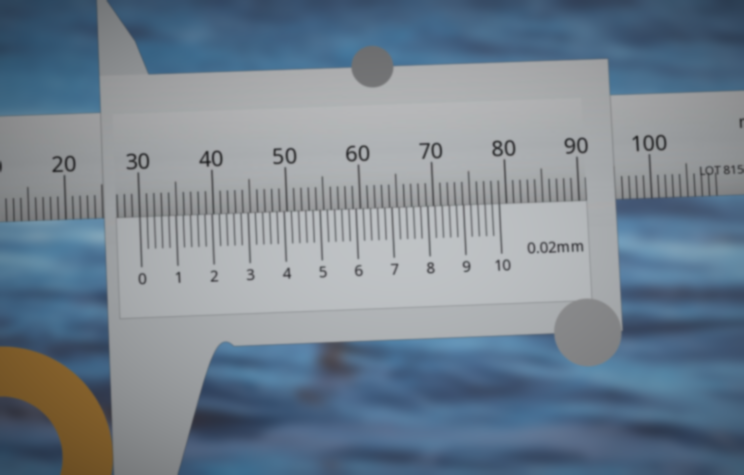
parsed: 30.0 mm
